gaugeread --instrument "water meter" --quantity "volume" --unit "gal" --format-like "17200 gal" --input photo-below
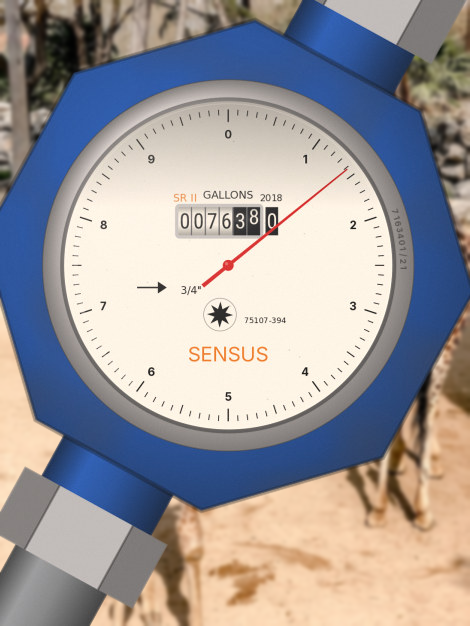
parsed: 76381.4 gal
